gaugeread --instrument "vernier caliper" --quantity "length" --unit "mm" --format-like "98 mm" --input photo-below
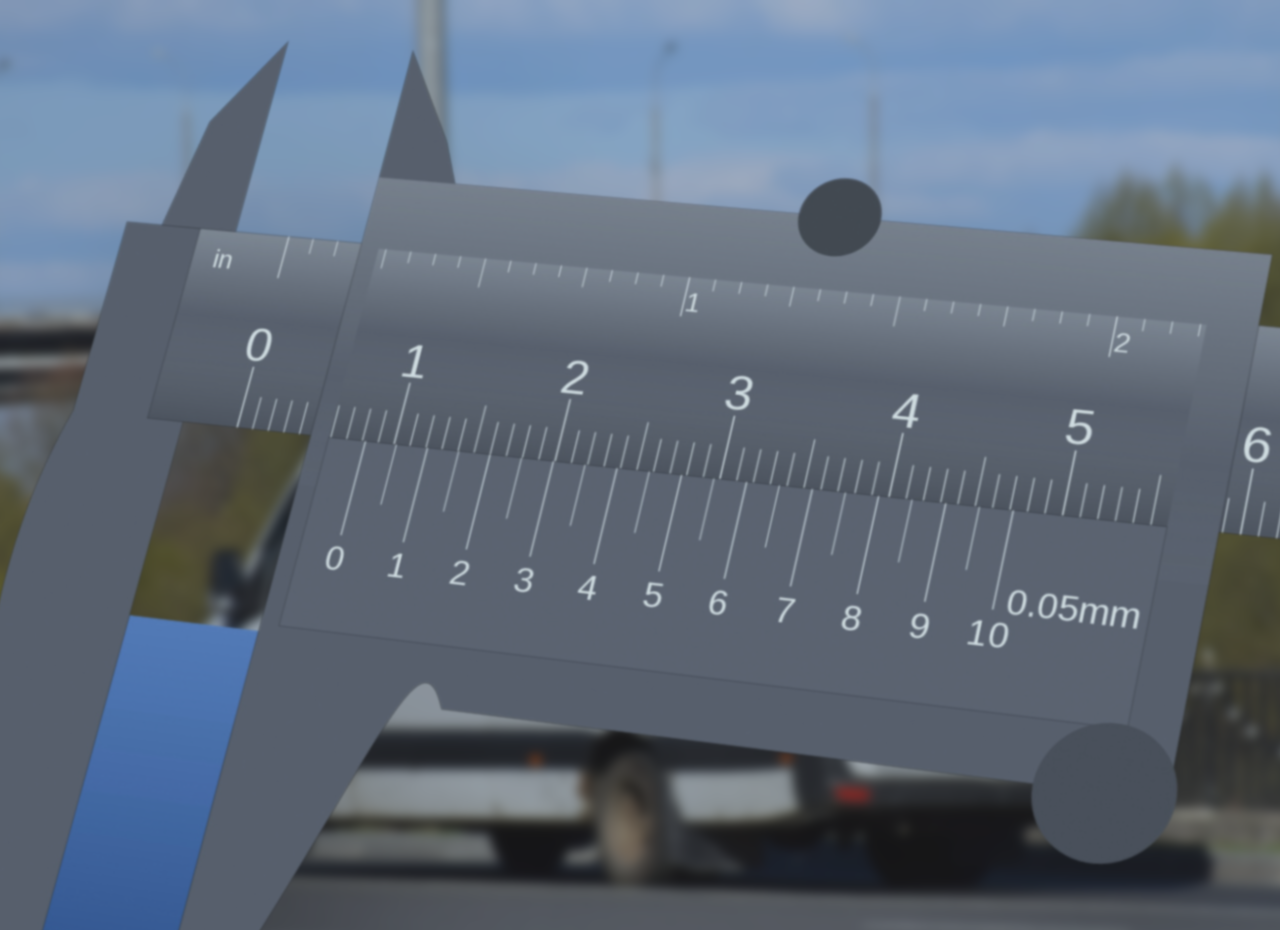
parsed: 8.2 mm
